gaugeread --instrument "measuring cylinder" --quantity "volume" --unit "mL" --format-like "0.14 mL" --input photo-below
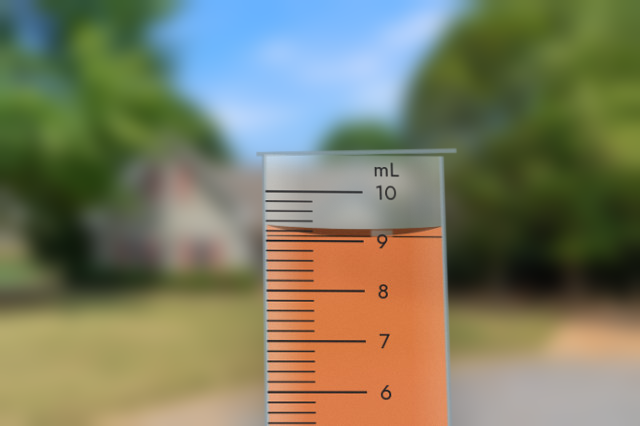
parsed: 9.1 mL
